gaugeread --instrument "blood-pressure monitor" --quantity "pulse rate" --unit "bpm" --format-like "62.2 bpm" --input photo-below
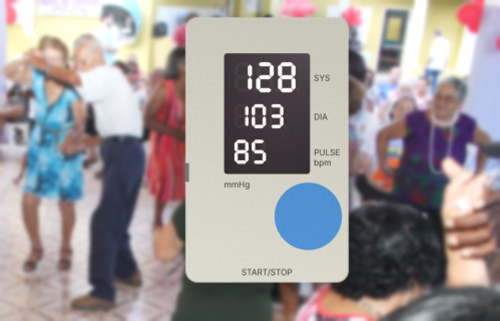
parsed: 85 bpm
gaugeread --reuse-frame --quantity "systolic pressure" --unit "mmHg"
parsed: 128 mmHg
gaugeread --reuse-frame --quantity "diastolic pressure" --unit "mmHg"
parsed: 103 mmHg
